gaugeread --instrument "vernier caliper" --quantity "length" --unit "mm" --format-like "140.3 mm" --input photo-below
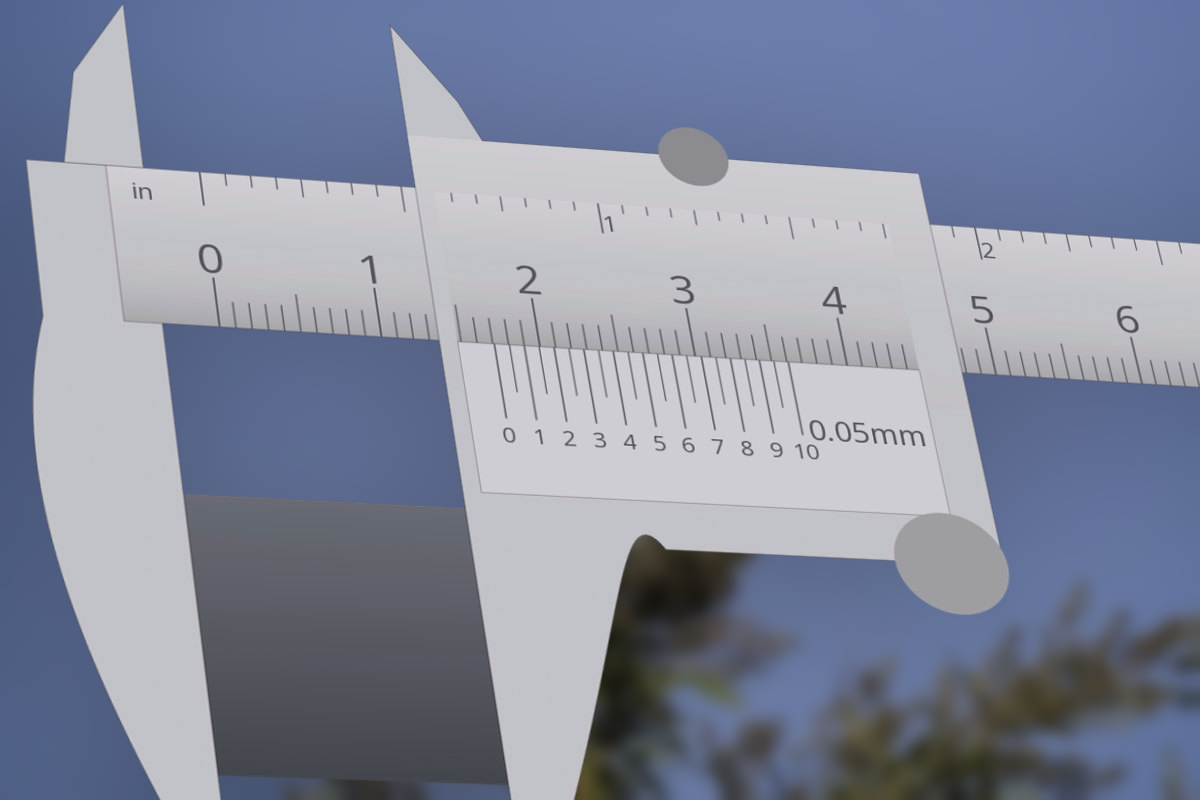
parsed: 17.1 mm
